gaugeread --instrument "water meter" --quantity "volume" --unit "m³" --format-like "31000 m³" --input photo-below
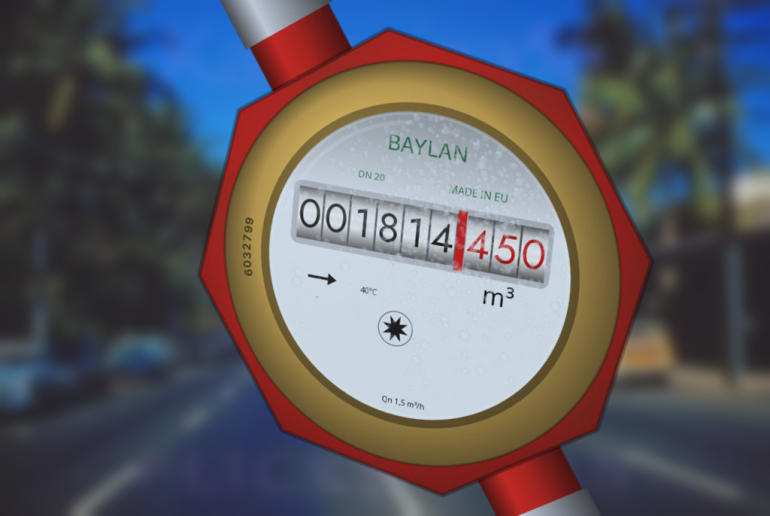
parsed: 1814.450 m³
